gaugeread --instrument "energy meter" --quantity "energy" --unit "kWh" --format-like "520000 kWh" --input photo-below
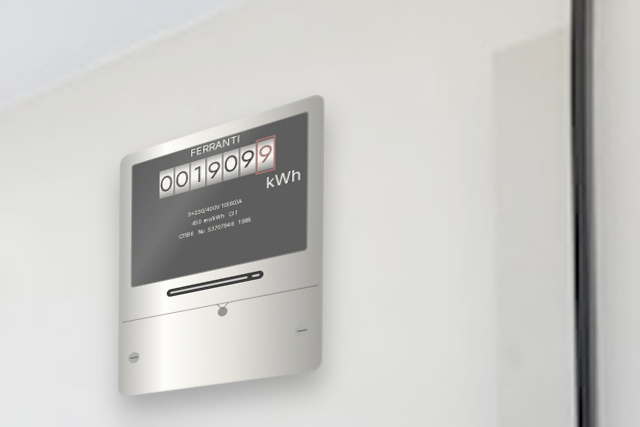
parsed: 1909.9 kWh
